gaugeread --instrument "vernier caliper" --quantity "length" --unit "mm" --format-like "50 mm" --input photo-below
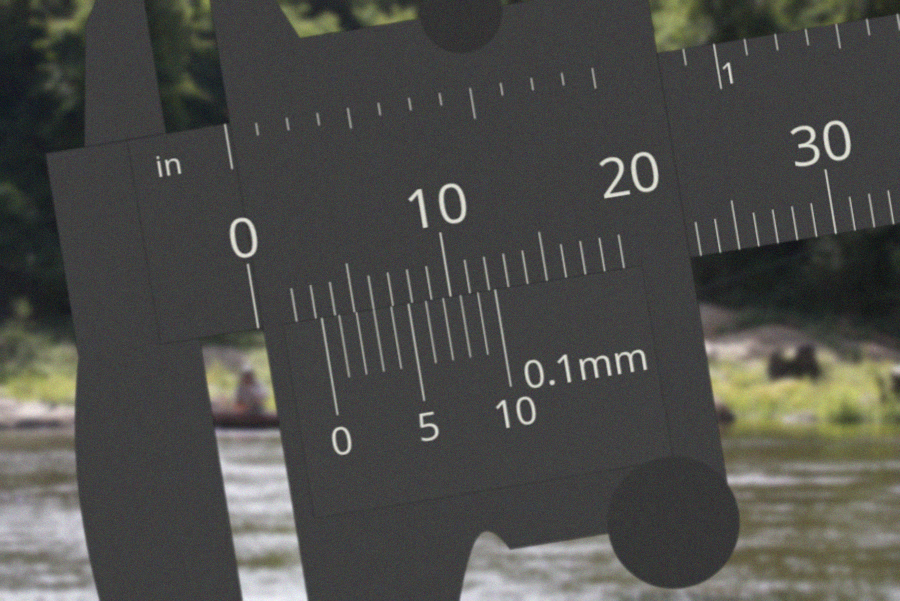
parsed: 3.3 mm
